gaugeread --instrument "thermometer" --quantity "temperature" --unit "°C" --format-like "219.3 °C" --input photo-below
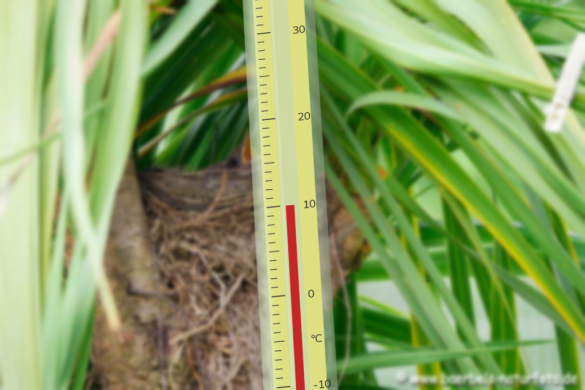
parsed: 10 °C
